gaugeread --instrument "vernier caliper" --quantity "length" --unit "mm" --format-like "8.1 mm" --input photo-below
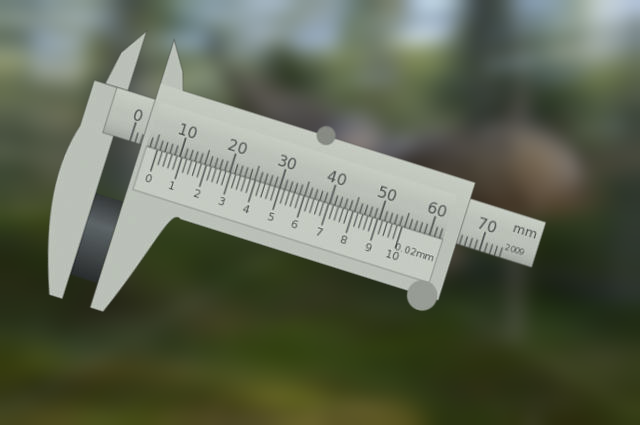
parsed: 5.5 mm
